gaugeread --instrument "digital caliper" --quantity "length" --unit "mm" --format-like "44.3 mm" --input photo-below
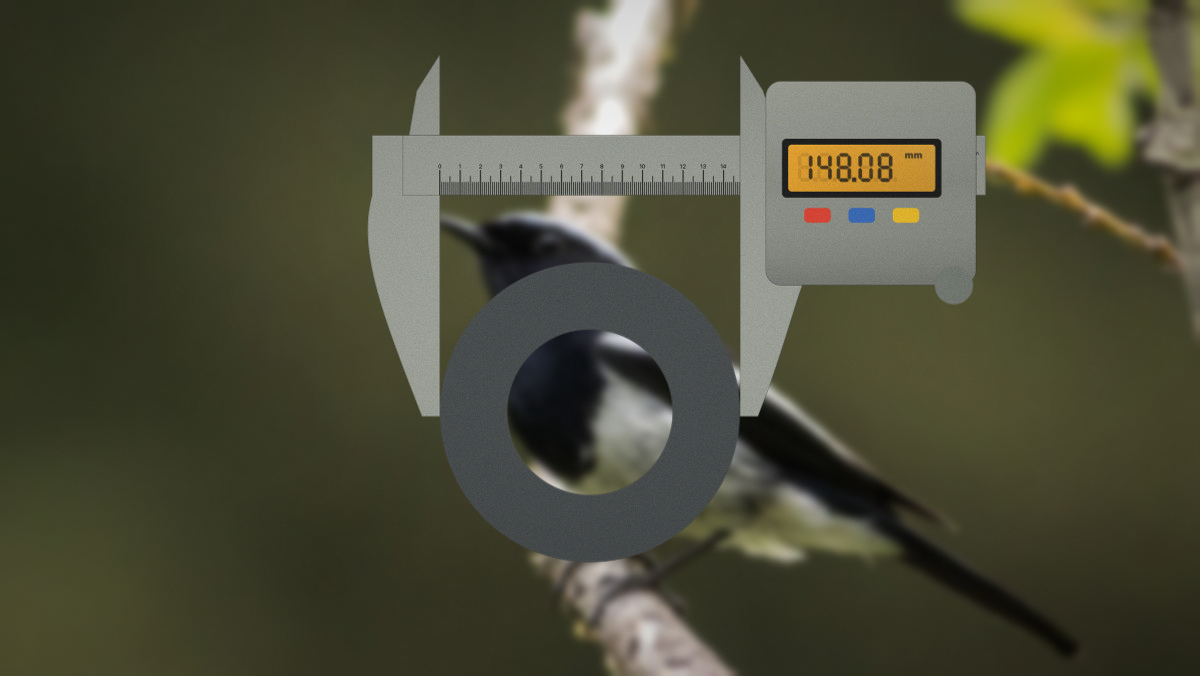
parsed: 148.08 mm
